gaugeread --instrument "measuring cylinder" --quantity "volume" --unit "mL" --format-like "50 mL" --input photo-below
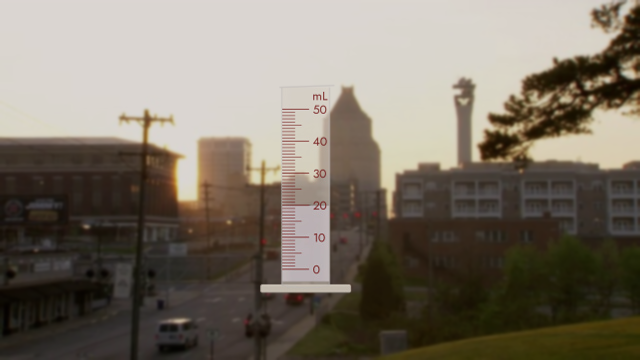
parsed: 20 mL
